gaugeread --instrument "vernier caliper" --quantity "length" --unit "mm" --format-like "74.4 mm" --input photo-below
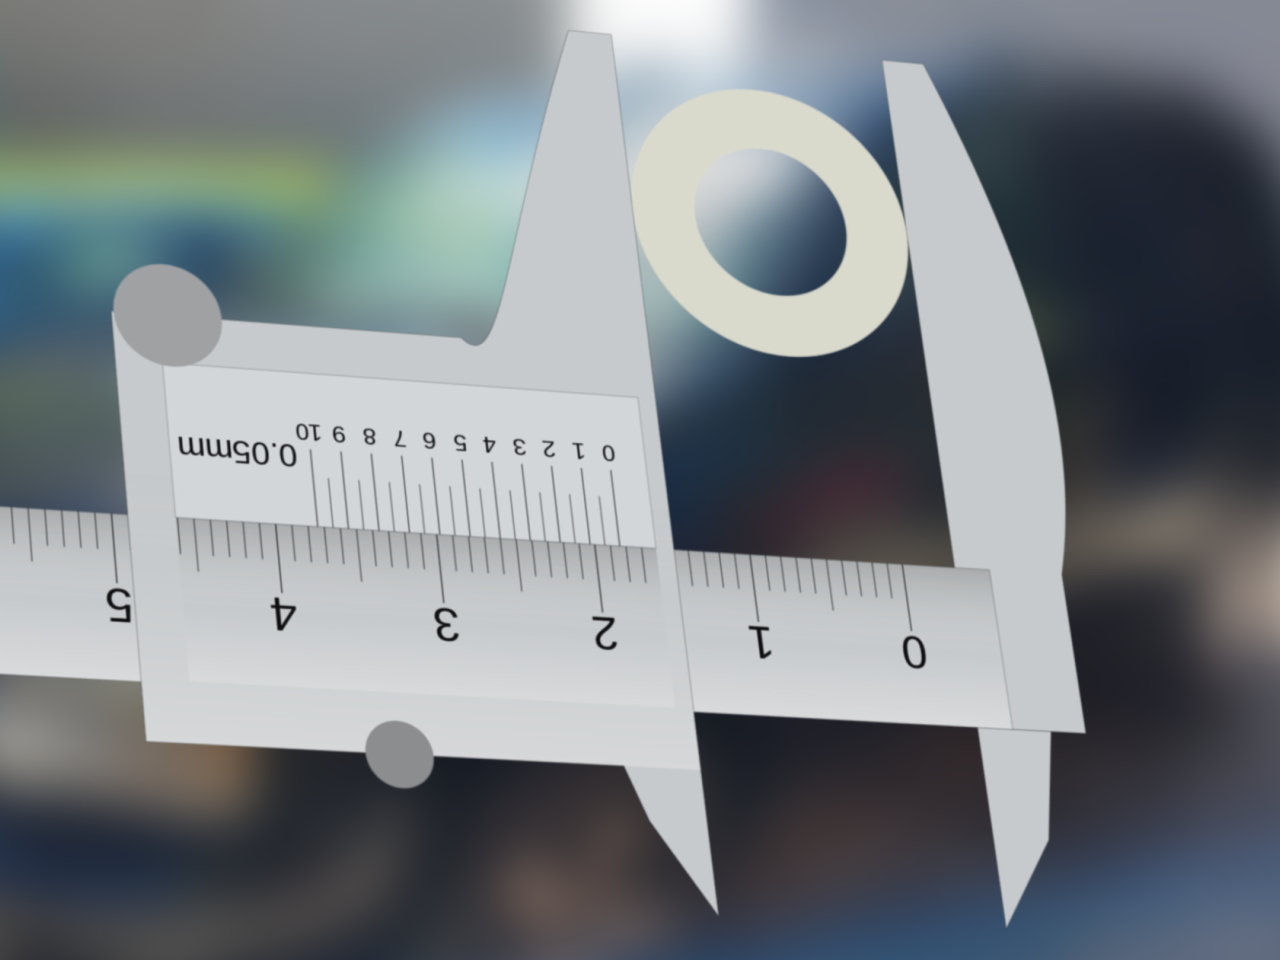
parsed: 18.4 mm
